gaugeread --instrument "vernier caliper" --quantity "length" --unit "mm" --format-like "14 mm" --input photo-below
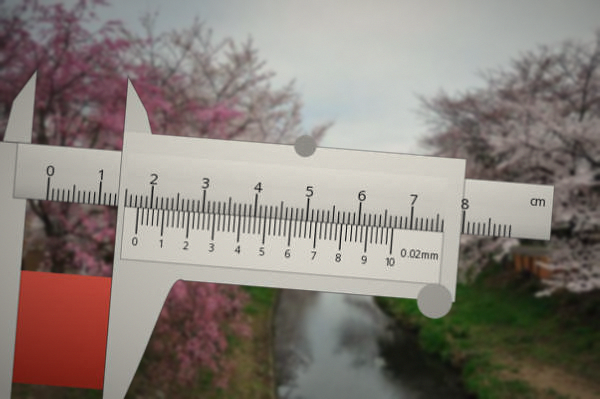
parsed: 17.5 mm
